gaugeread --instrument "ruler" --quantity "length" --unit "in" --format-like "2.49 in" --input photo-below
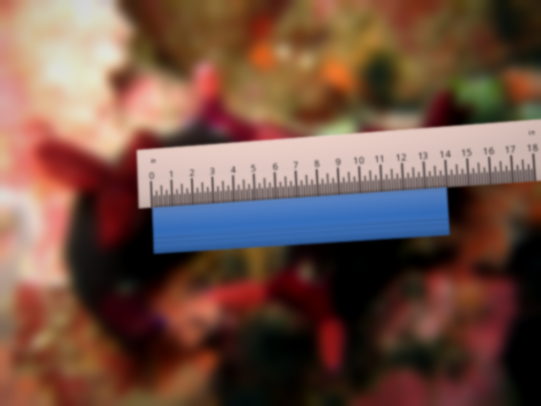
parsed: 14 in
